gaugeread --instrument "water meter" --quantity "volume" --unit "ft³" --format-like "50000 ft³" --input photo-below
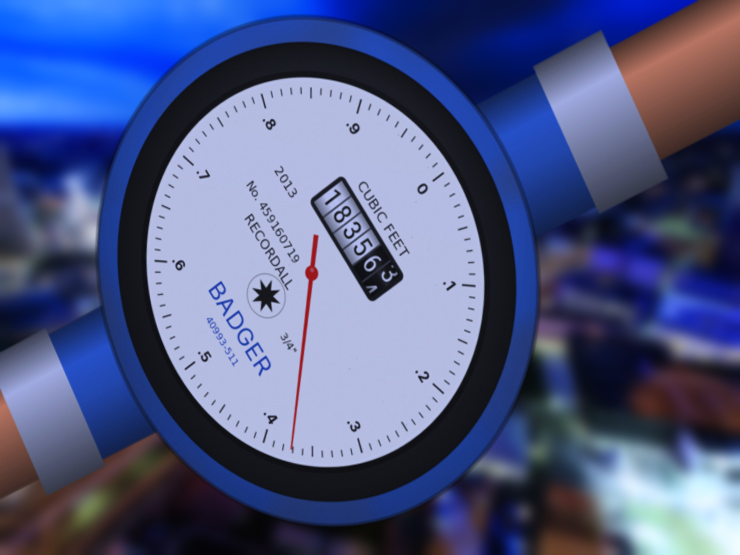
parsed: 183563.37 ft³
